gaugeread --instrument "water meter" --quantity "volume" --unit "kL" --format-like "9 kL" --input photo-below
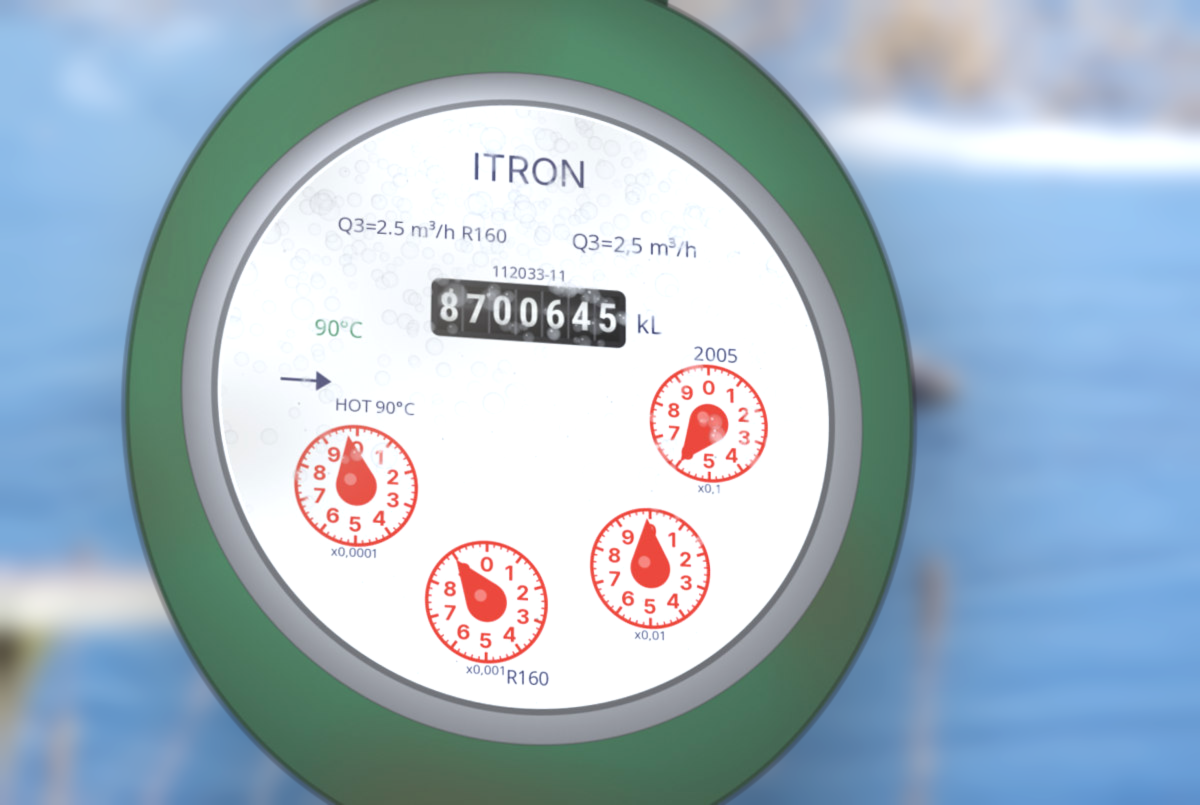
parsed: 8700645.5989 kL
